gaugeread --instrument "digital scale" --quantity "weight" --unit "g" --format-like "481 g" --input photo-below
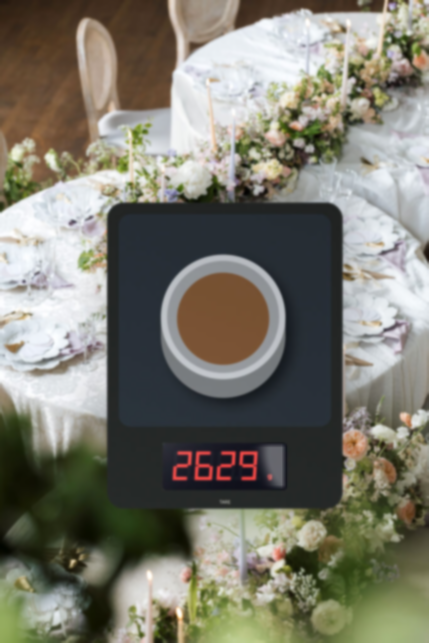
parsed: 2629 g
